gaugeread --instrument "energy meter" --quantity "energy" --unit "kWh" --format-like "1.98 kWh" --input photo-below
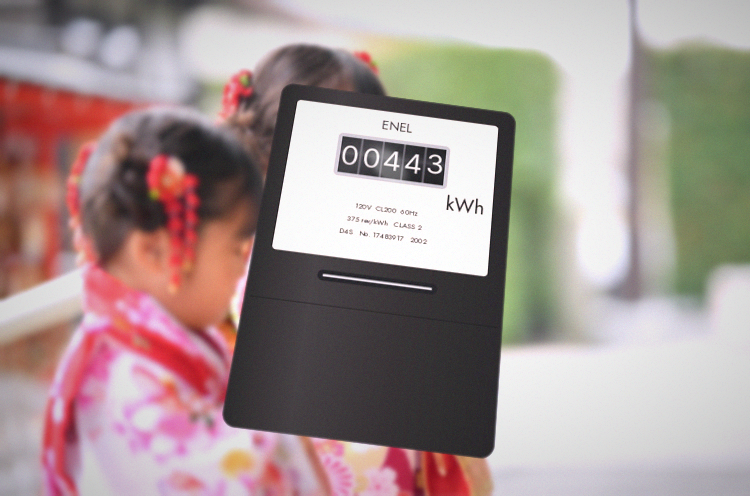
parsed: 443 kWh
